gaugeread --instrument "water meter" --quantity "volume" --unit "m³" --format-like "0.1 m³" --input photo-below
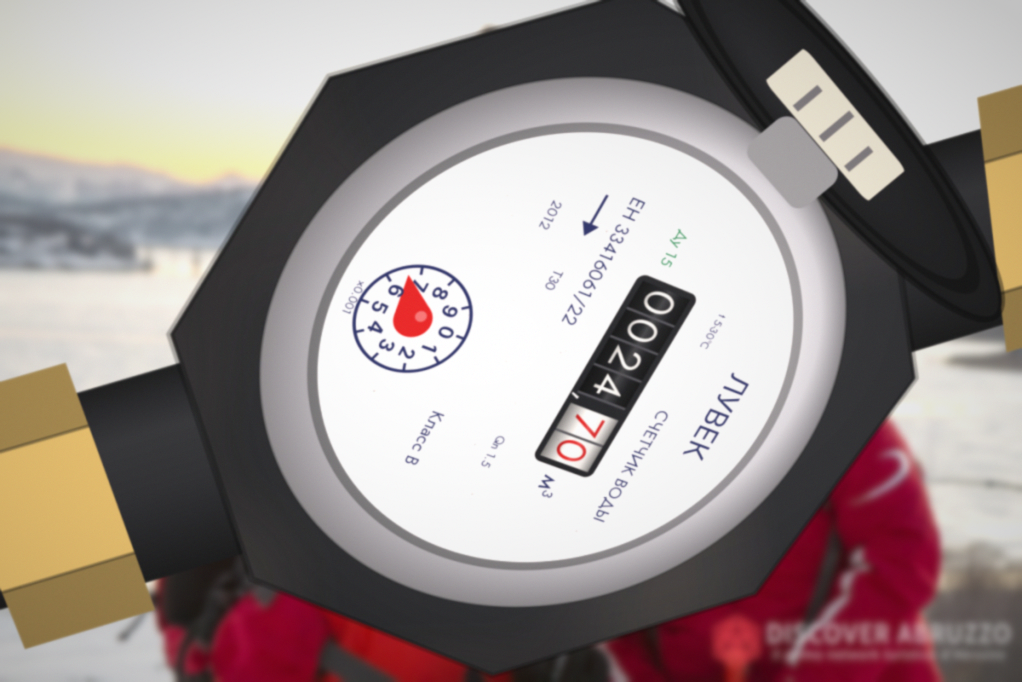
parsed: 24.706 m³
